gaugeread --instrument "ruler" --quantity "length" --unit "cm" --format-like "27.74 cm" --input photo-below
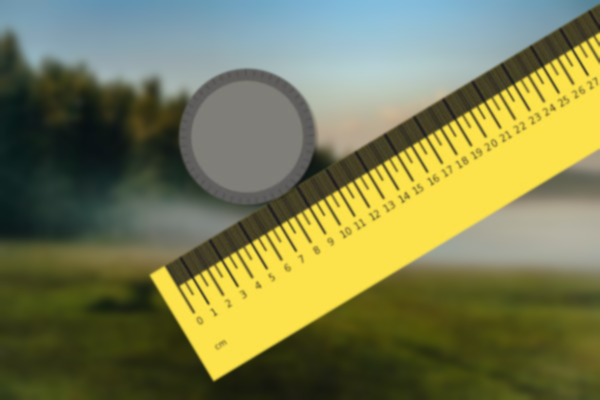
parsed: 8 cm
